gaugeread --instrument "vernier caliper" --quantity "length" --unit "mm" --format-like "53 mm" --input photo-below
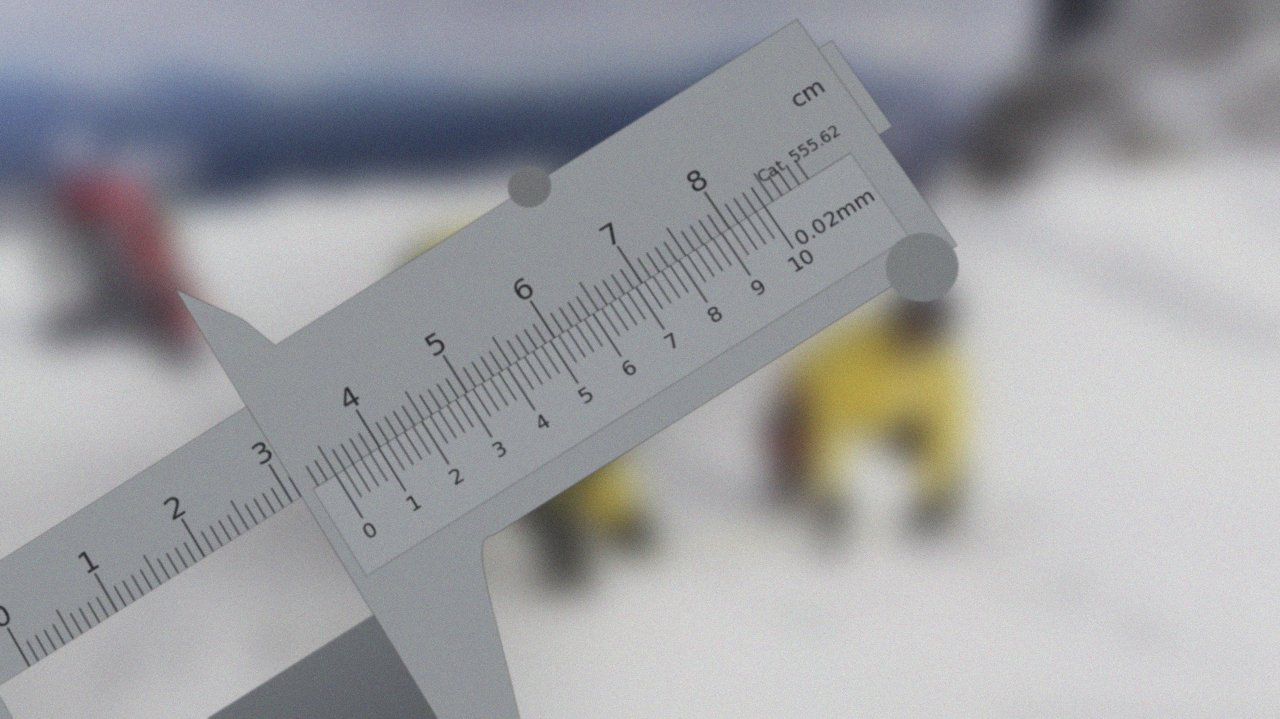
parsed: 35.0 mm
